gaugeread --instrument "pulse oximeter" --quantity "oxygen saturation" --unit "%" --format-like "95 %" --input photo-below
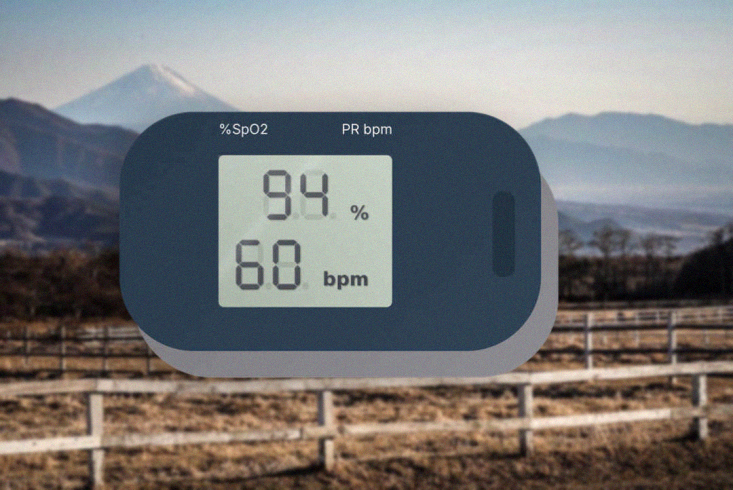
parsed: 94 %
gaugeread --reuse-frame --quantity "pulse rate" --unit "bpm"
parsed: 60 bpm
